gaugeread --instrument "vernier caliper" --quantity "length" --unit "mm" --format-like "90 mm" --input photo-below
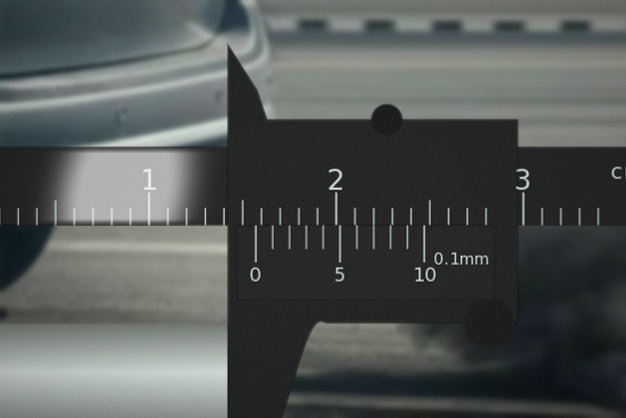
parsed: 15.7 mm
